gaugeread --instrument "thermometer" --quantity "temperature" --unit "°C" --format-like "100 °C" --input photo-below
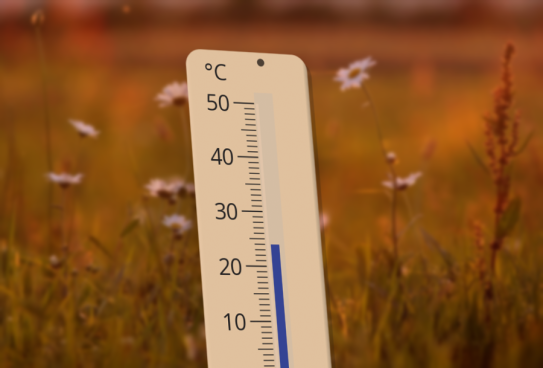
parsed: 24 °C
